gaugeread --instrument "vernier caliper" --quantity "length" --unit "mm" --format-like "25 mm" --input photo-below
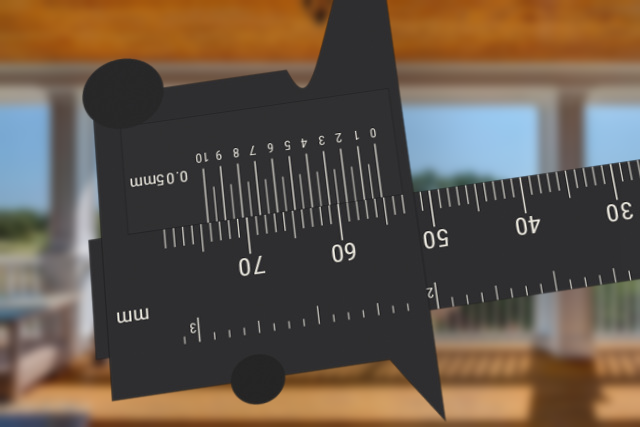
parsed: 55.2 mm
